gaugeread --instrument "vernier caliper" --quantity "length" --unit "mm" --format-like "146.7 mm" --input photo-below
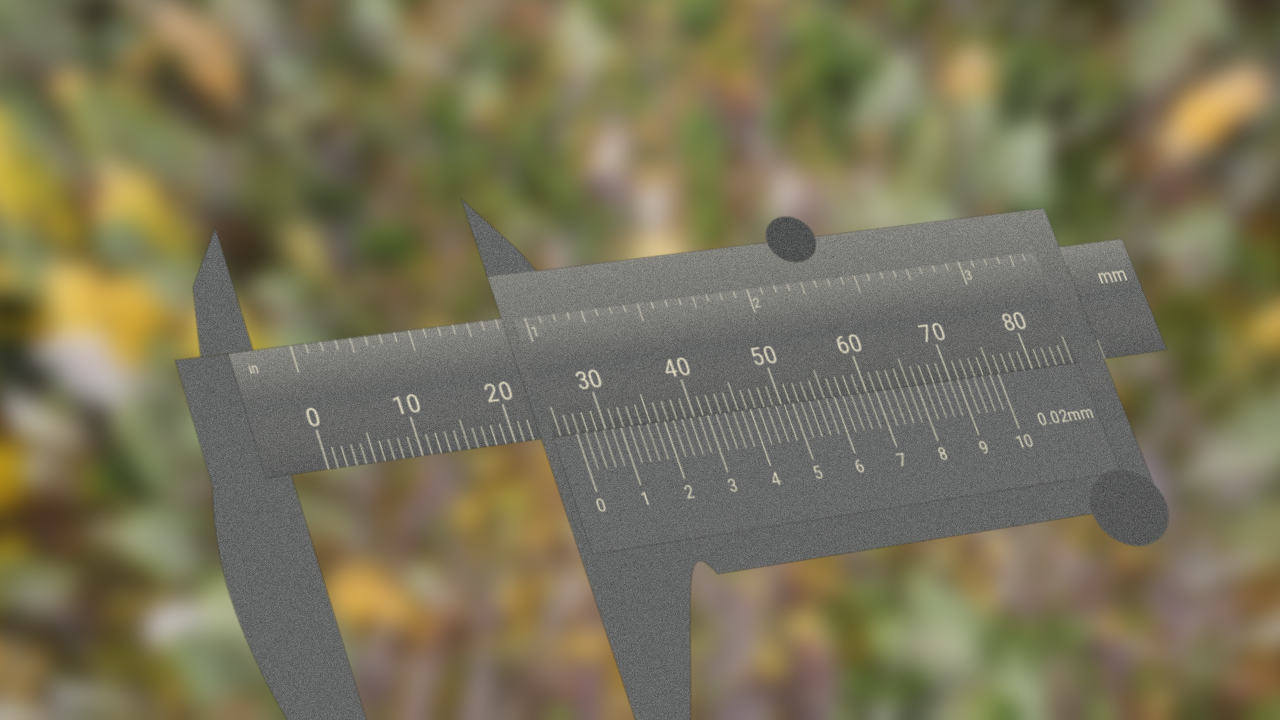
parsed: 26.8 mm
